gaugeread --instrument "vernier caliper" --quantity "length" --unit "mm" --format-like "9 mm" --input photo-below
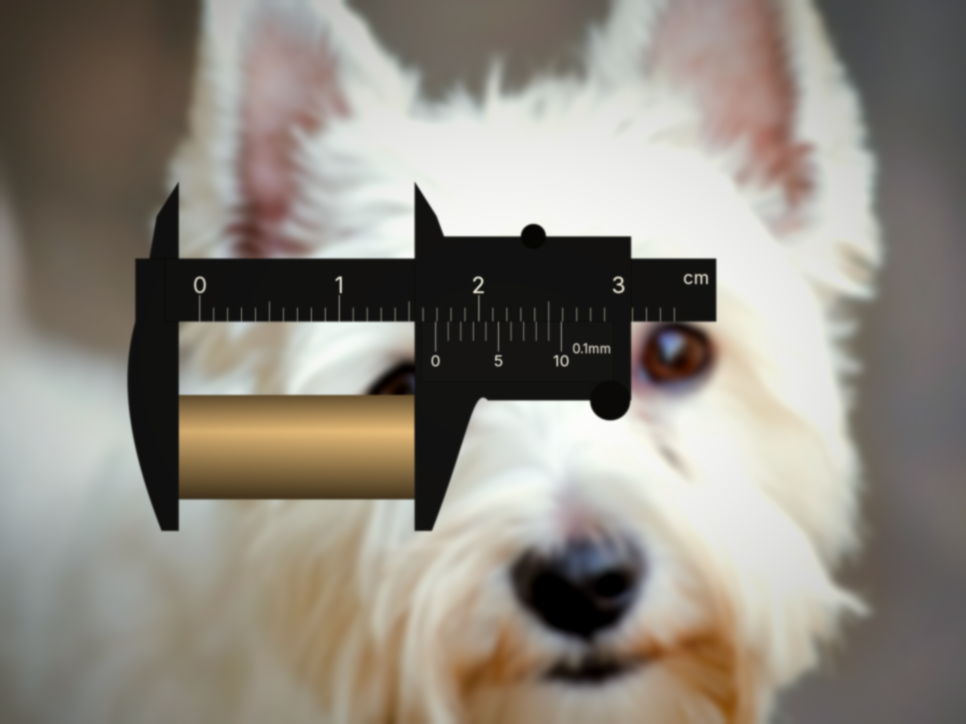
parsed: 16.9 mm
